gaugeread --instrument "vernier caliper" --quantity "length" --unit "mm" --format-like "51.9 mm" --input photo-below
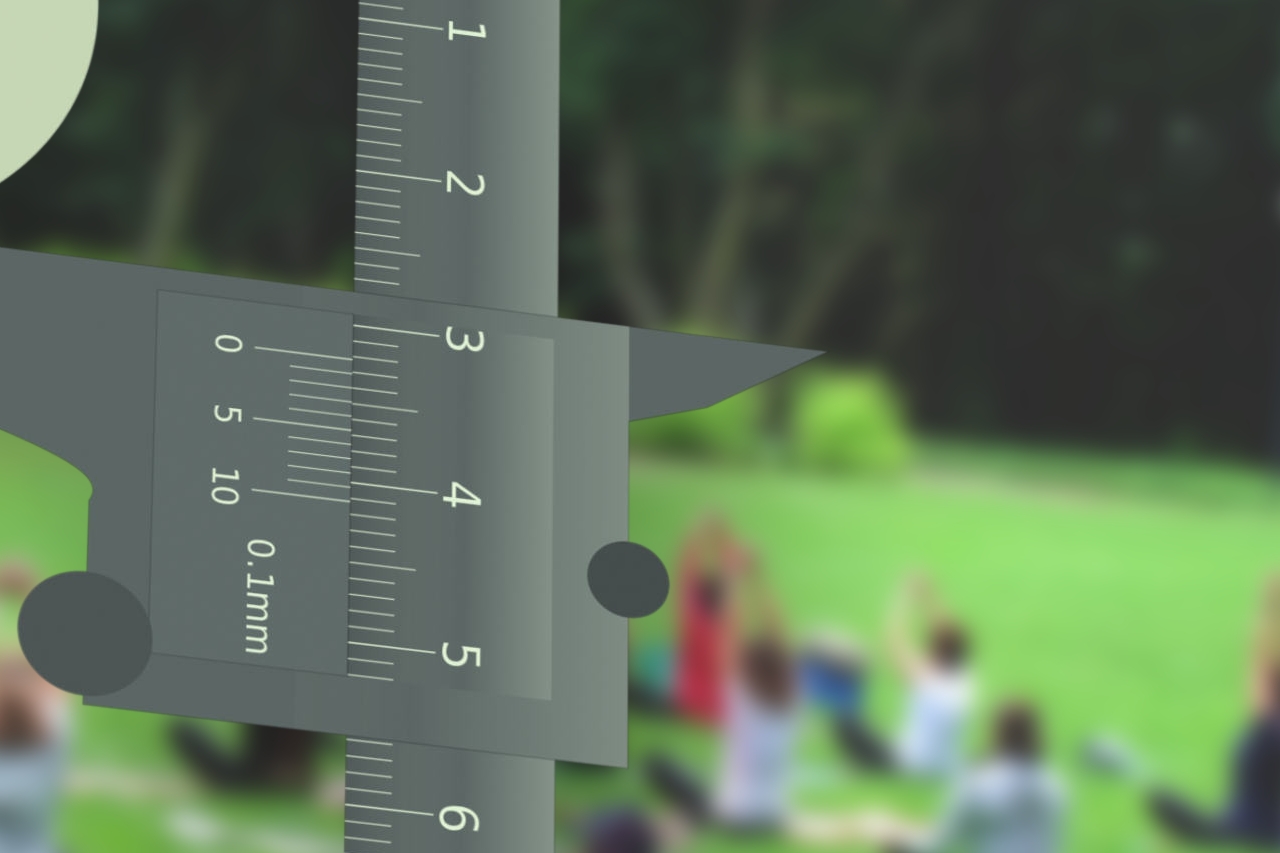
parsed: 32.2 mm
